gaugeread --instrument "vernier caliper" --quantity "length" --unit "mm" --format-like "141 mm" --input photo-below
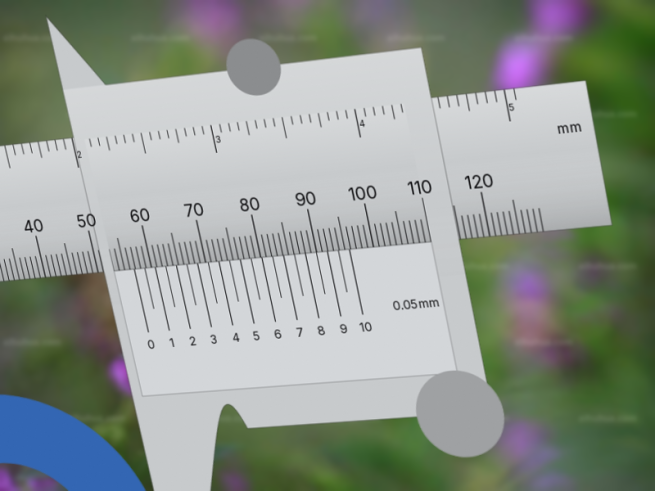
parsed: 56.8 mm
